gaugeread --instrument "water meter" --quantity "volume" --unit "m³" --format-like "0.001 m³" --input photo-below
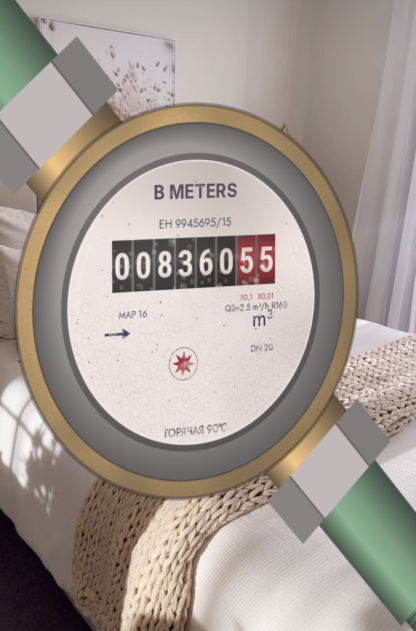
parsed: 8360.55 m³
